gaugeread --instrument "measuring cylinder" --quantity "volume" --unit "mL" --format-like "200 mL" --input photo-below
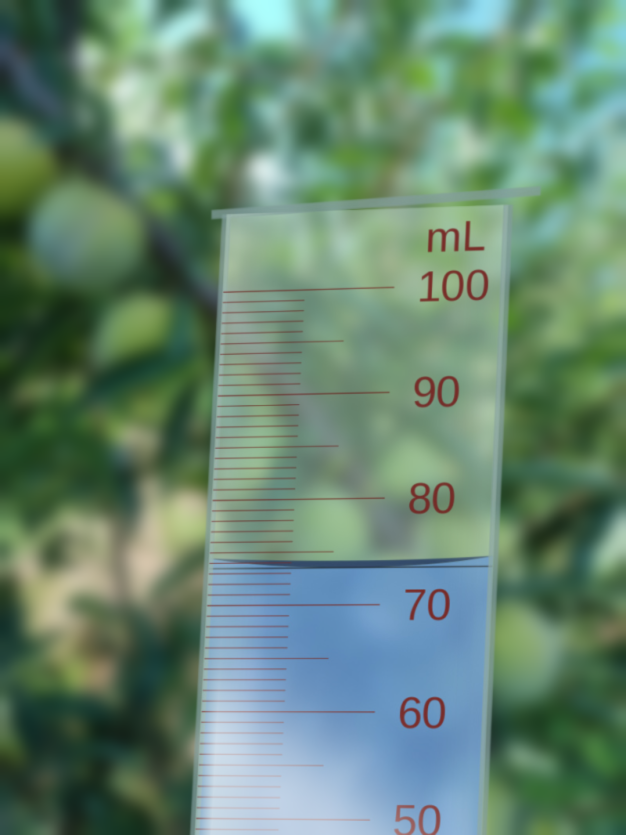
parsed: 73.5 mL
